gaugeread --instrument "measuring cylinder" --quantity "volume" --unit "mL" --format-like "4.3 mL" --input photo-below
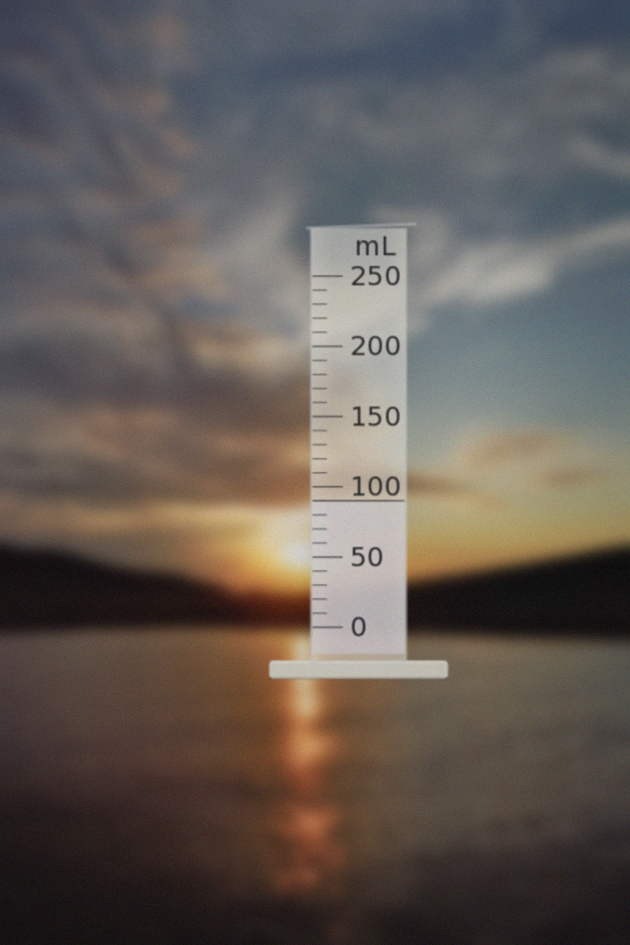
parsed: 90 mL
